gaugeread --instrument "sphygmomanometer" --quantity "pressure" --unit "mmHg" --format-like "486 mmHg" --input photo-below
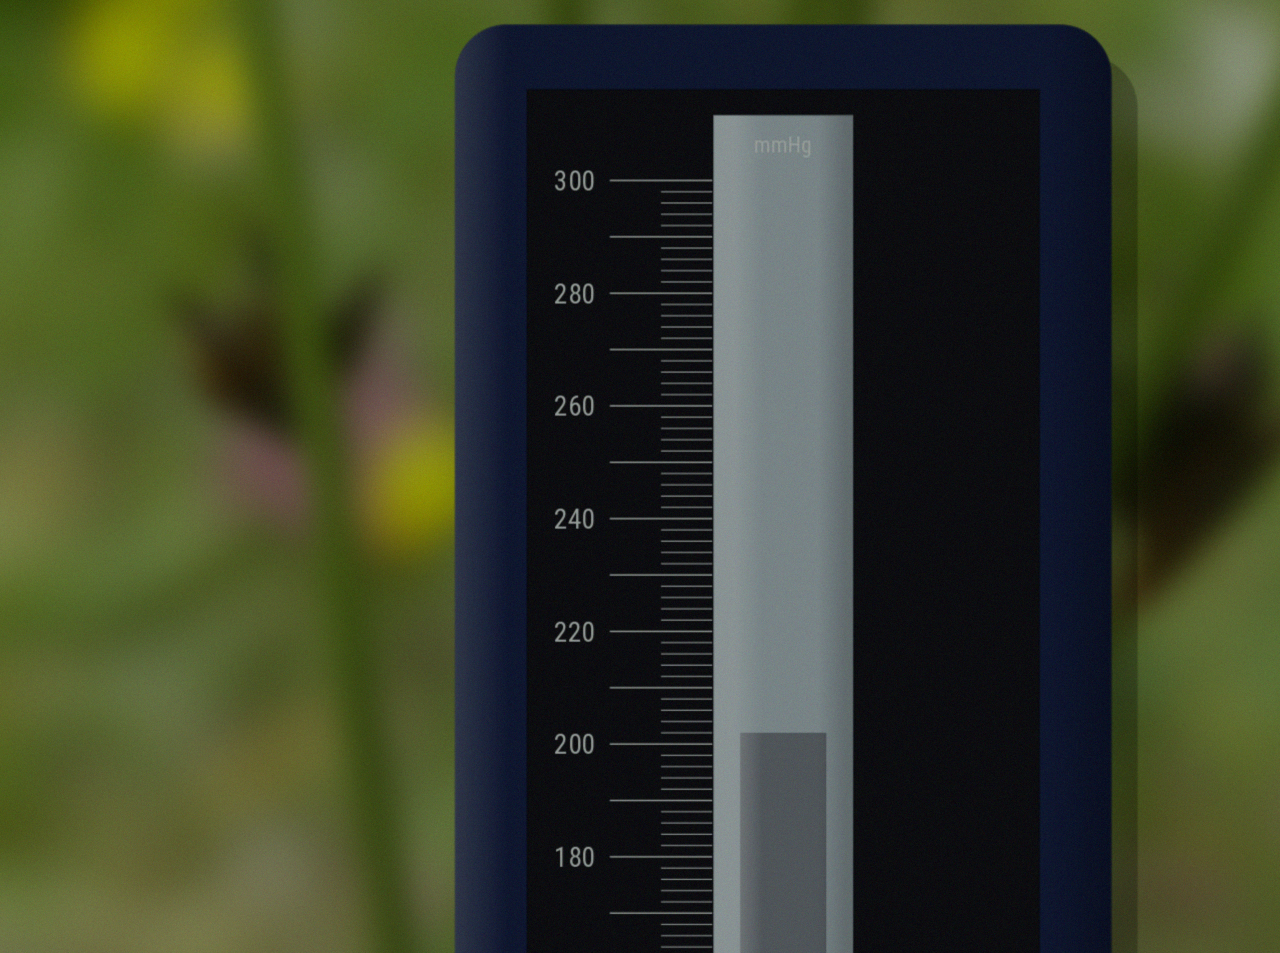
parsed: 202 mmHg
